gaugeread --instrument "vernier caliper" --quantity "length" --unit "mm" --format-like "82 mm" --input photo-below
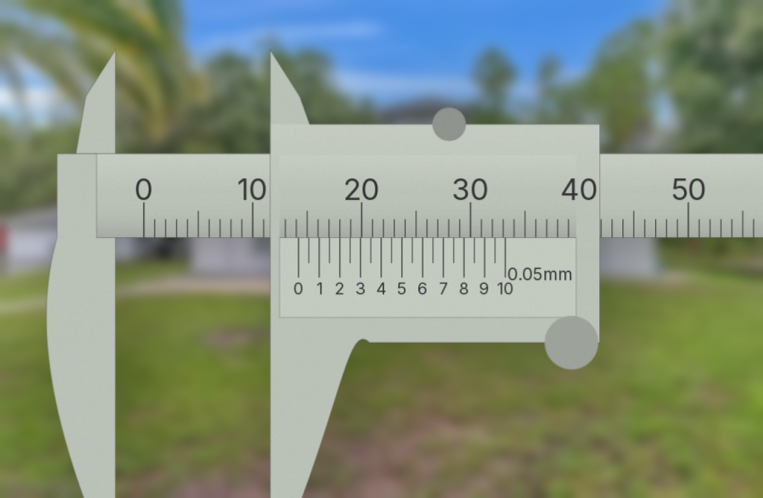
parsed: 14.2 mm
